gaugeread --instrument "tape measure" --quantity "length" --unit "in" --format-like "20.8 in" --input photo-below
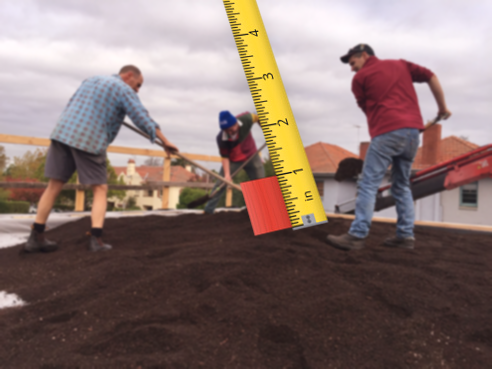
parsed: 1 in
